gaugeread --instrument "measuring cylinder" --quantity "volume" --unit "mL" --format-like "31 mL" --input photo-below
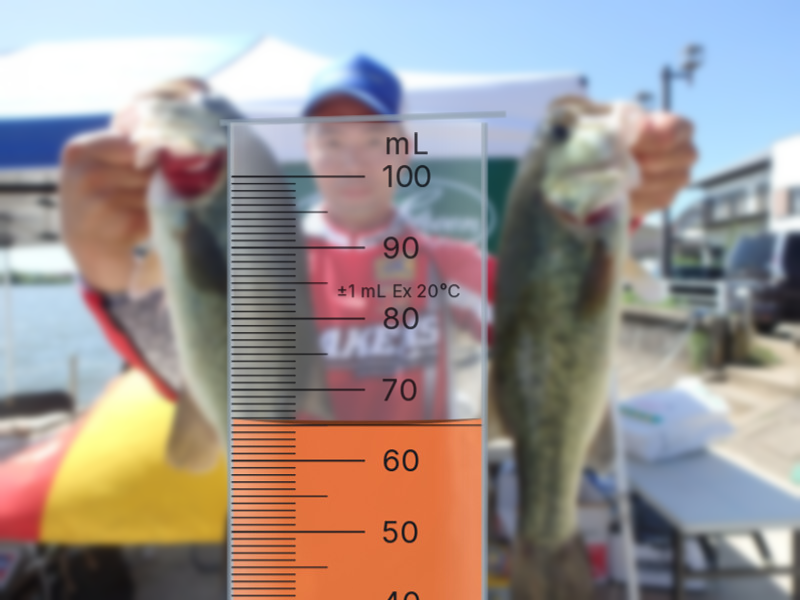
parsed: 65 mL
